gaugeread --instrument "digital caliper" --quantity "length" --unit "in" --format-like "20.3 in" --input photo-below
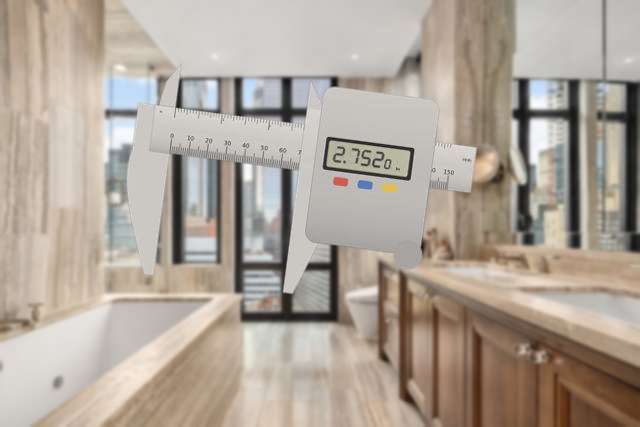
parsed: 2.7520 in
